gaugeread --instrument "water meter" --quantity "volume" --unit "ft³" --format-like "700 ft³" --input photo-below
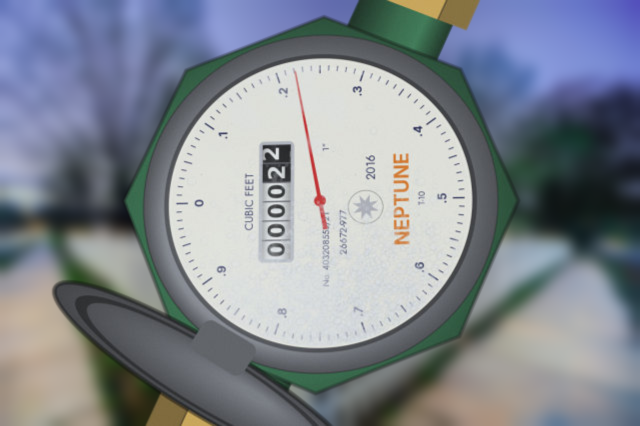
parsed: 22.22 ft³
